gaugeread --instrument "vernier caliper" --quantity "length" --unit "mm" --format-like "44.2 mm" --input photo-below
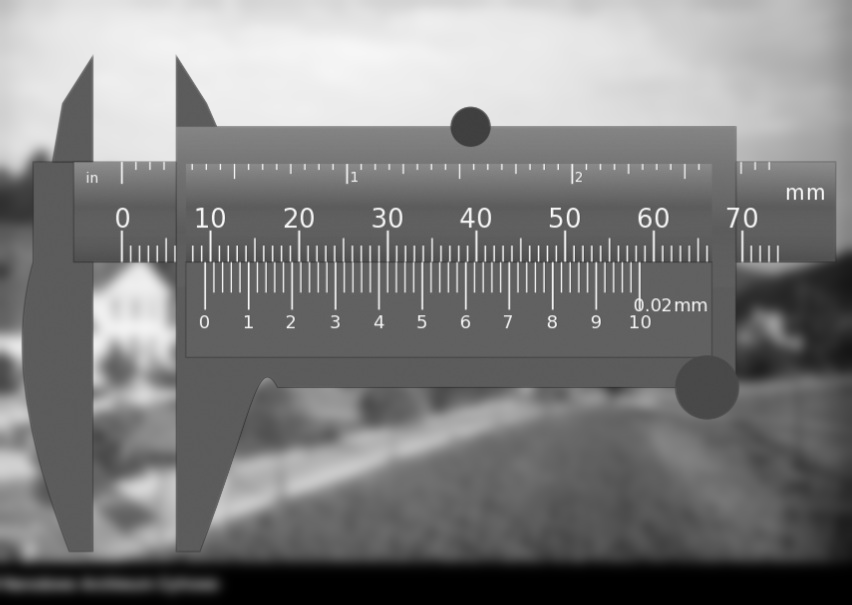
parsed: 9.4 mm
